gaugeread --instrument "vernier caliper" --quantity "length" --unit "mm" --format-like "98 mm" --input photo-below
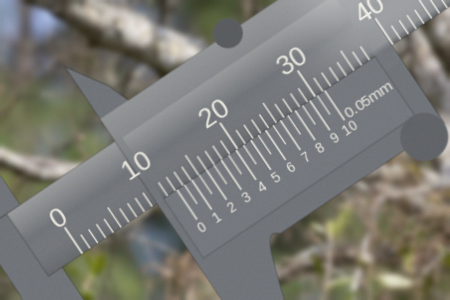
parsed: 12.2 mm
